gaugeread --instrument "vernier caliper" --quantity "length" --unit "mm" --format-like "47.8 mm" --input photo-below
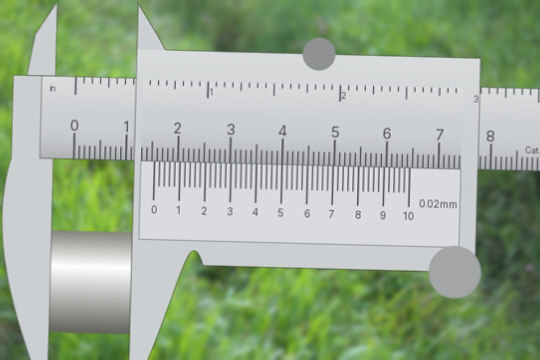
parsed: 15.5 mm
